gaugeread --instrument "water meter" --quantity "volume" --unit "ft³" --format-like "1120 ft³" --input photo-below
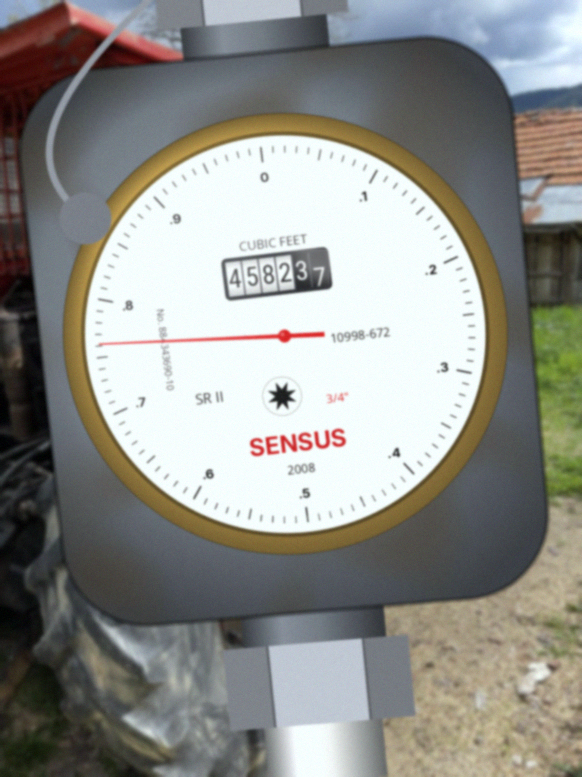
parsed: 458236.76 ft³
